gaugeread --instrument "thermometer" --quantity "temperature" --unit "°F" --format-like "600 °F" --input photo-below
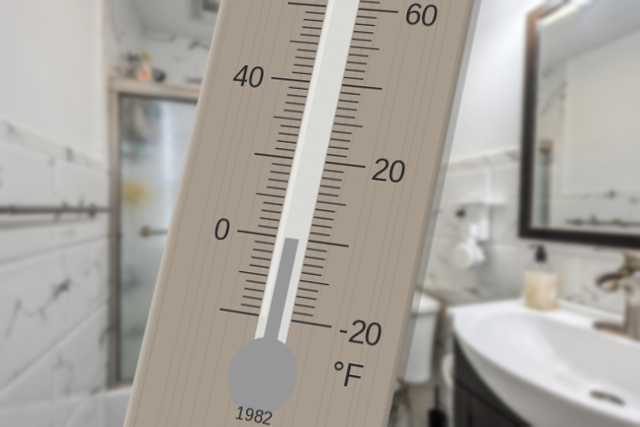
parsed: 0 °F
